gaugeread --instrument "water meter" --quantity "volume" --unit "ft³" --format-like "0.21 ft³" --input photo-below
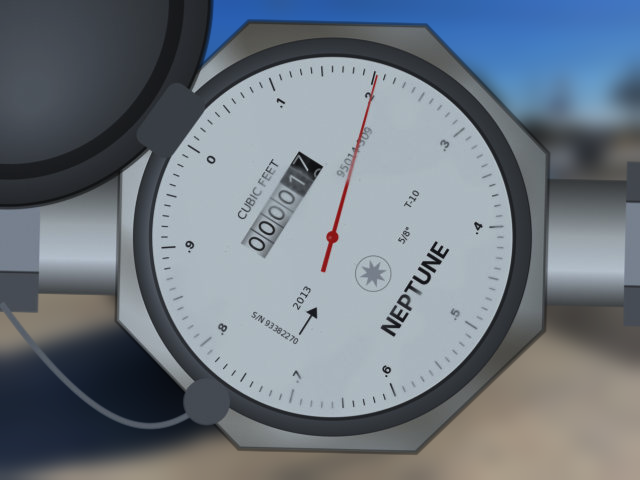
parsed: 17.20 ft³
